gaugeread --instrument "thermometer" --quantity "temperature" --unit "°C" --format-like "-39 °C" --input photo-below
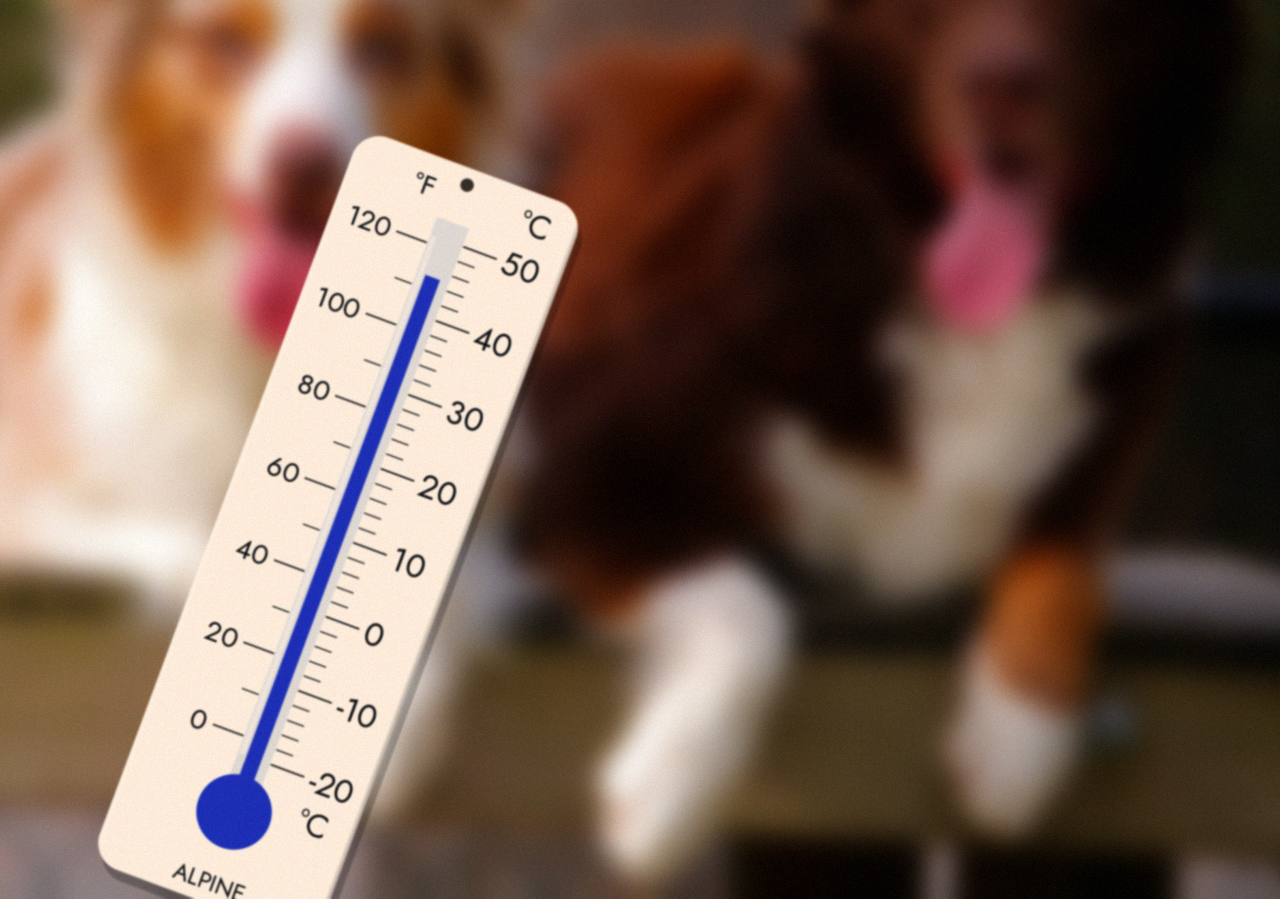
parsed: 45 °C
